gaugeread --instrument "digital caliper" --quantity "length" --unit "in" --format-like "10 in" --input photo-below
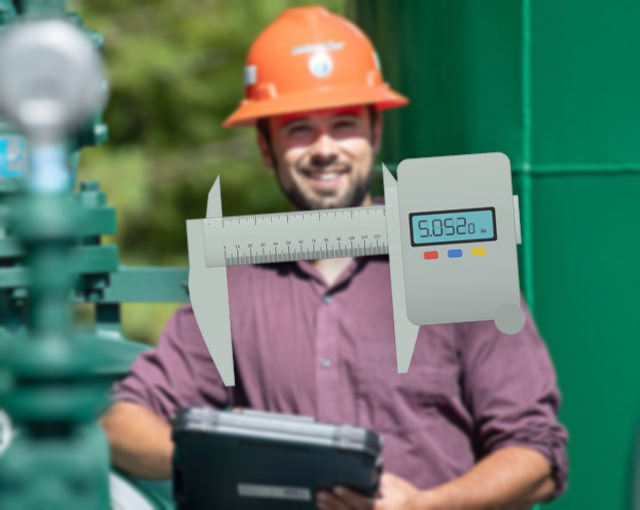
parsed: 5.0520 in
